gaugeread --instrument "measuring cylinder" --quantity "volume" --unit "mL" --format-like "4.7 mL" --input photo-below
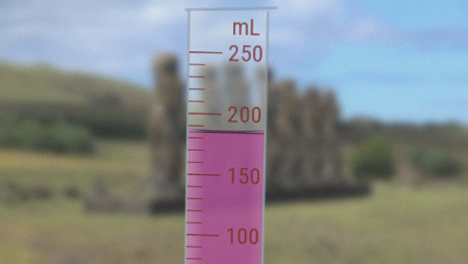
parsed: 185 mL
